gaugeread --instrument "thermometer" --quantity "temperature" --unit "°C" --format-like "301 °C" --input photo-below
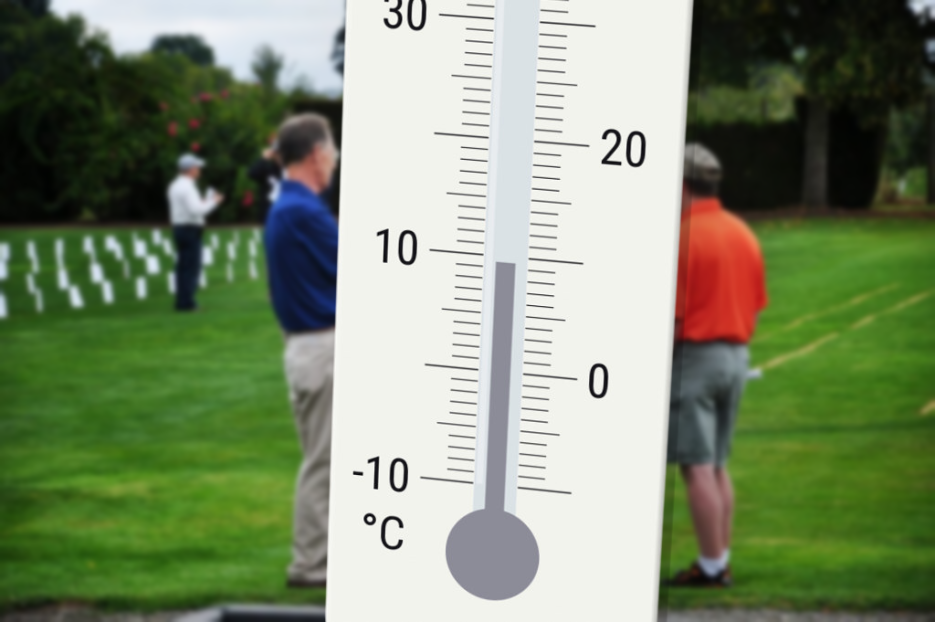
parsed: 9.5 °C
